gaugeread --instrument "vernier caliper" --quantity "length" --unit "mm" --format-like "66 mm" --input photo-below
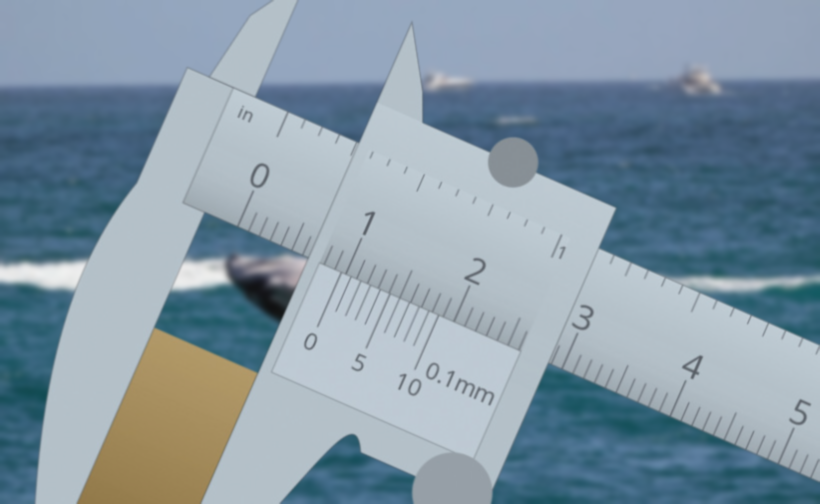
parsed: 9.6 mm
